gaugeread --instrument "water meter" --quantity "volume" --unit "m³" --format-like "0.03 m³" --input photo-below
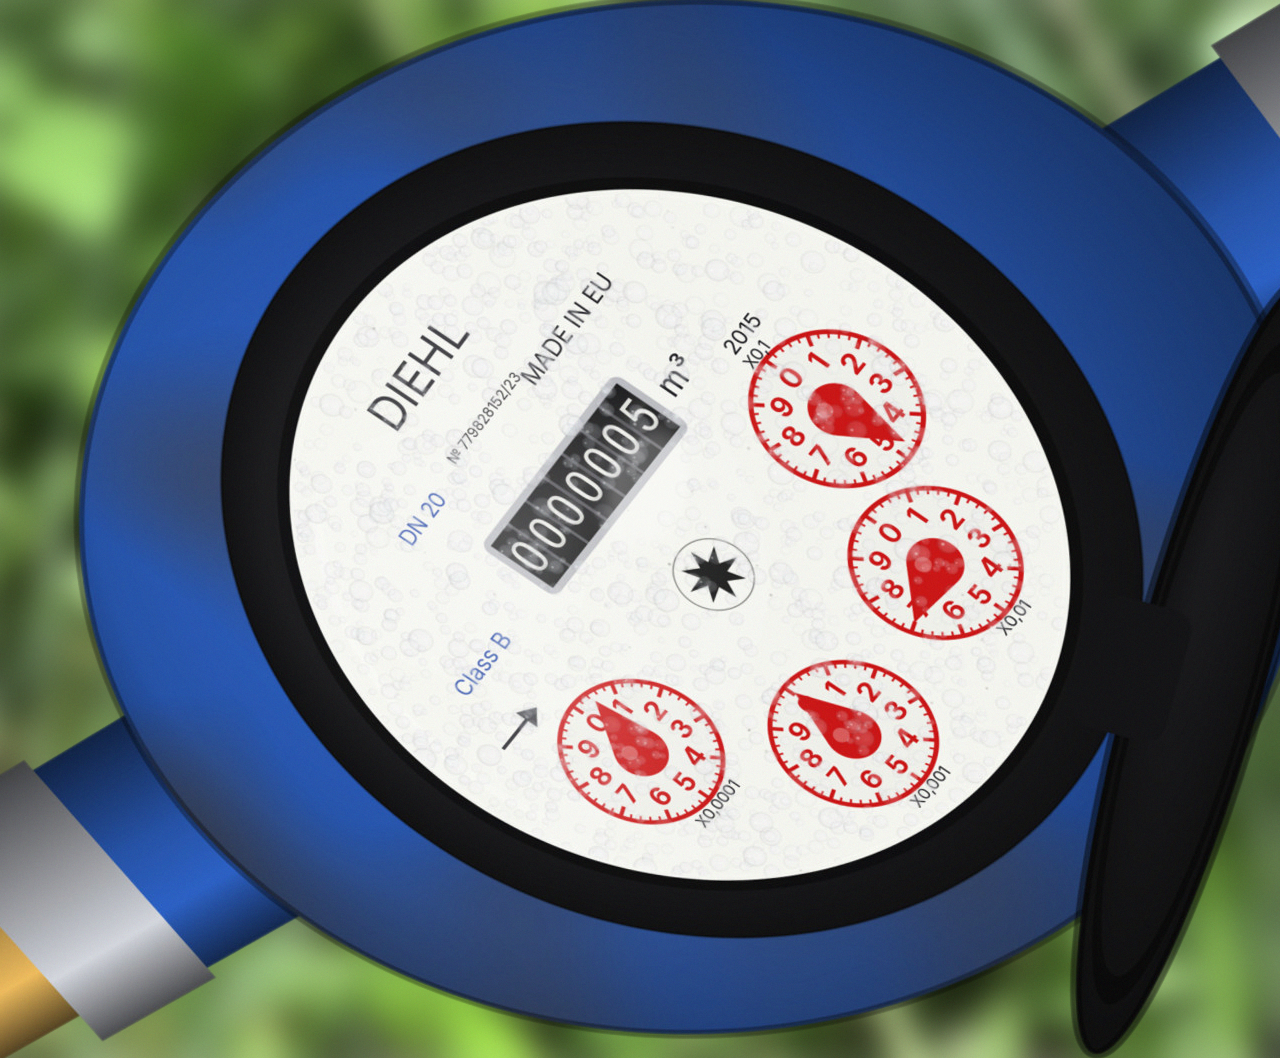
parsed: 5.4700 m³
